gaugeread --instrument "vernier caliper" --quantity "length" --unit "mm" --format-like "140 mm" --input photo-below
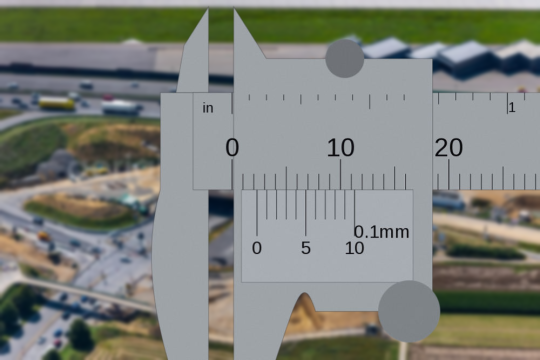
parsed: 2.3 mm
